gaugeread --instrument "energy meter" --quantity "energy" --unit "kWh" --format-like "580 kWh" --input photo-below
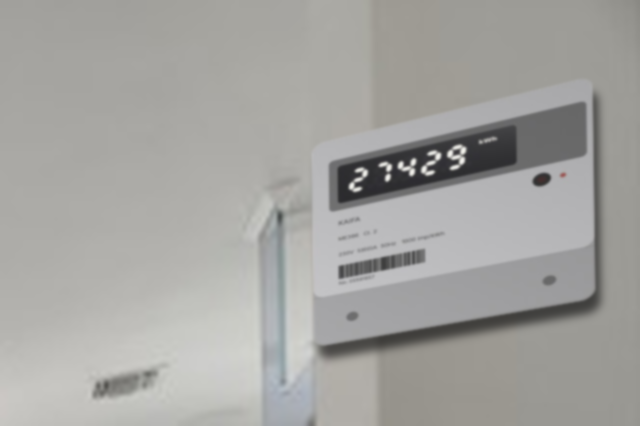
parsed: 27429 kWh
